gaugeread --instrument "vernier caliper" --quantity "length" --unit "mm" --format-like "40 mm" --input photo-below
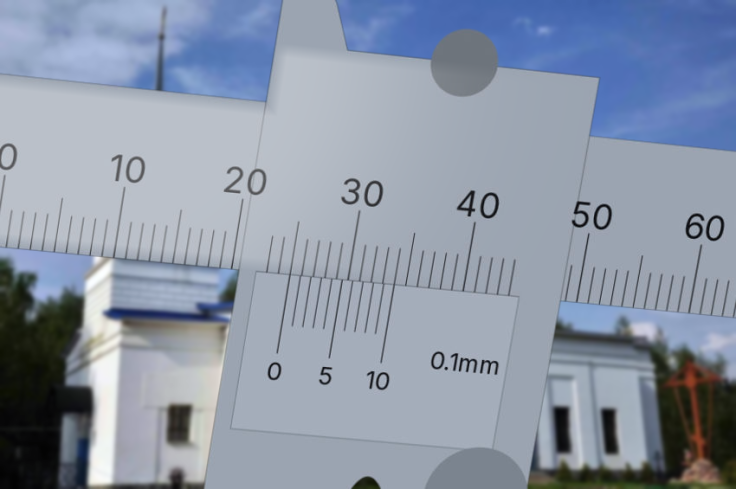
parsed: 25.0 mm
